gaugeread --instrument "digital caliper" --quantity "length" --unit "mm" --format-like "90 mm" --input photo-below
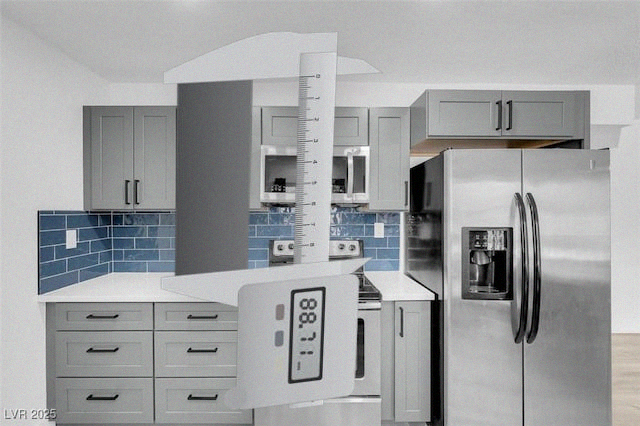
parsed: 88.71 mm
